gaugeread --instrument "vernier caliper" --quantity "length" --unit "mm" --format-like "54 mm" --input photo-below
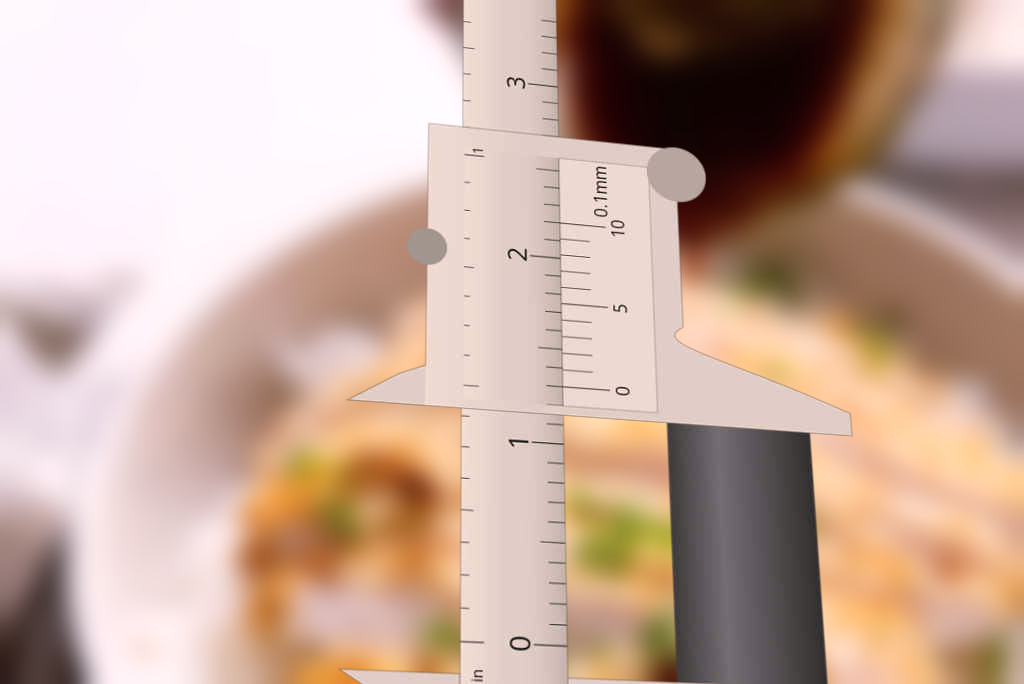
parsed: 13.0 mm
